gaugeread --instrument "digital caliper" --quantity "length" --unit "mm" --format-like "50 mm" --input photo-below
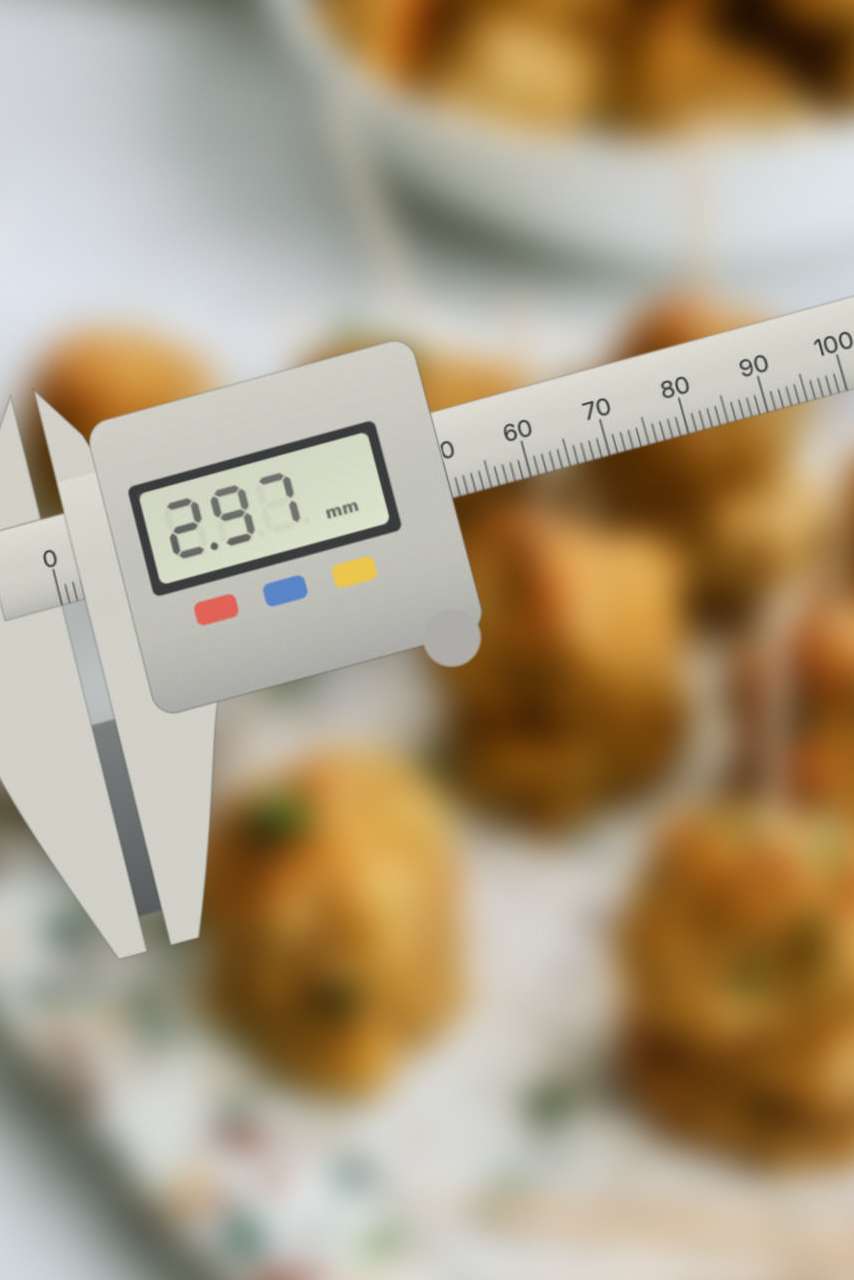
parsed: 2.97 mm
